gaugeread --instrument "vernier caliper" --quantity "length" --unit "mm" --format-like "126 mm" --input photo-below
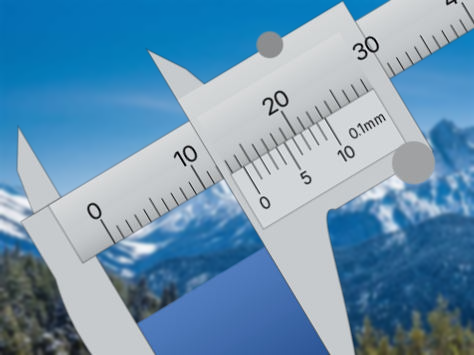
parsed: 14.2 mm
